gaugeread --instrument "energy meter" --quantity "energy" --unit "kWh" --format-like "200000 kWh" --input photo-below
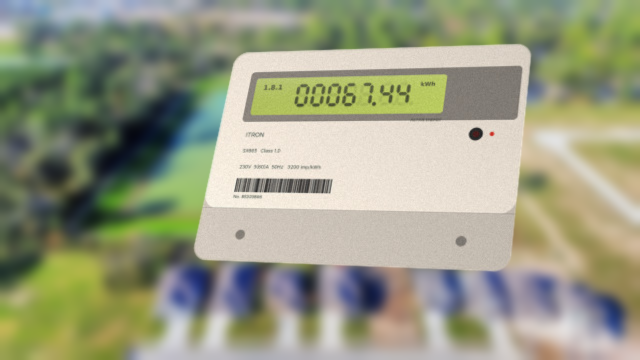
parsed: 67.44 kWh
